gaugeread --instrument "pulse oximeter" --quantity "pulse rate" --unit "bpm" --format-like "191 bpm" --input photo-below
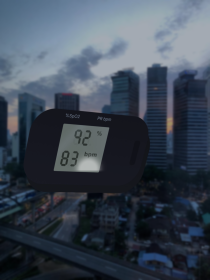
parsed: 83 bpm
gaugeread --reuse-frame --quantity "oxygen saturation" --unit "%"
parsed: 92 %
